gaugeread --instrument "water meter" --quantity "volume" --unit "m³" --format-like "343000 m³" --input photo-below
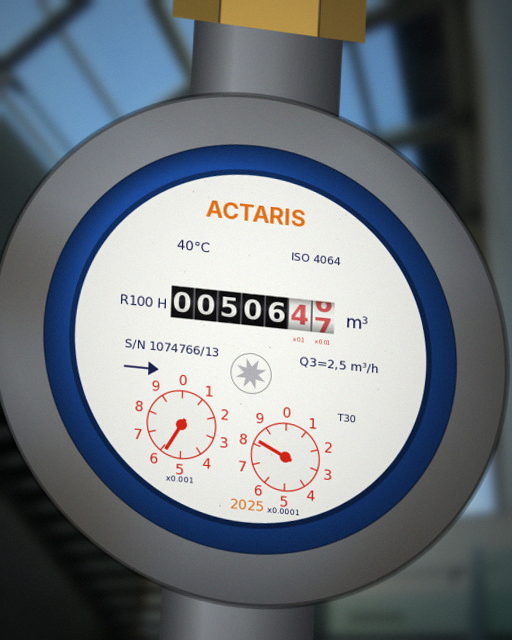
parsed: 506.4658 m³
